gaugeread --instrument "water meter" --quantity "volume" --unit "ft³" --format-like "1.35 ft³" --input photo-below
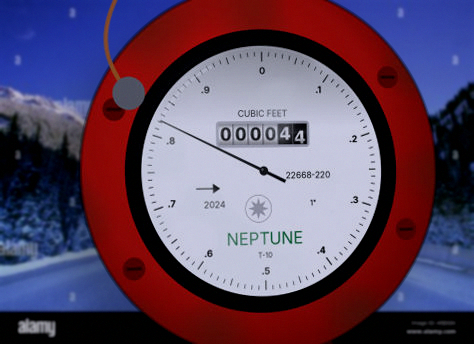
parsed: 43.82 ft³
